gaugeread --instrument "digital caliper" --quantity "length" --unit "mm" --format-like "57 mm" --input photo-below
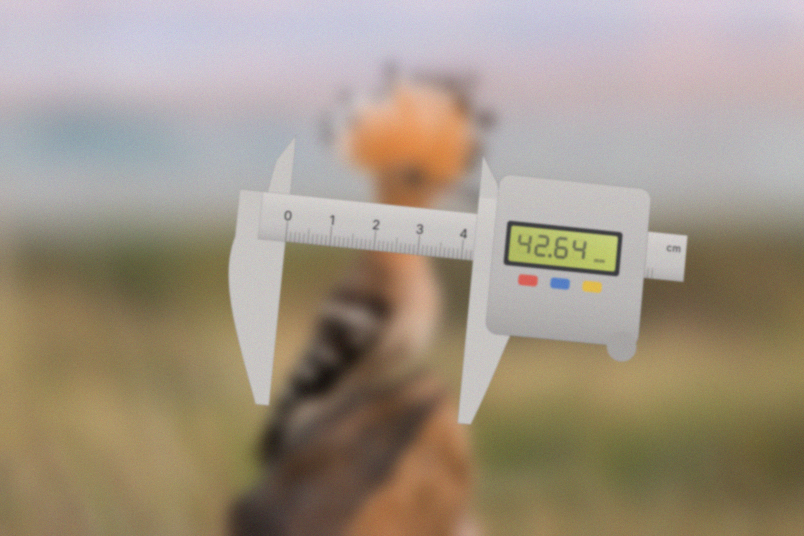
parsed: 42.64 mm
